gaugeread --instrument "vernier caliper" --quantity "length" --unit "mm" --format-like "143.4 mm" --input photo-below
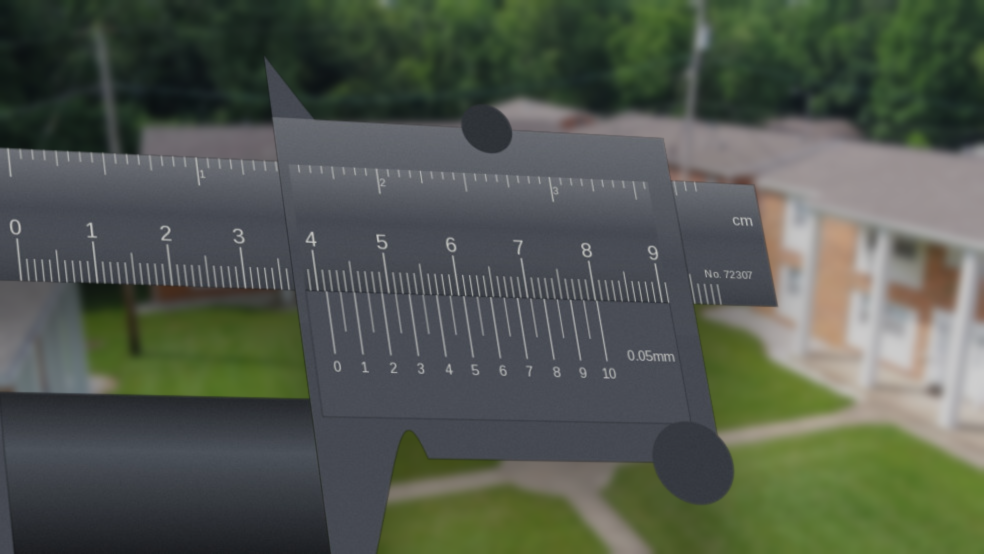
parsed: 41.2 mm
